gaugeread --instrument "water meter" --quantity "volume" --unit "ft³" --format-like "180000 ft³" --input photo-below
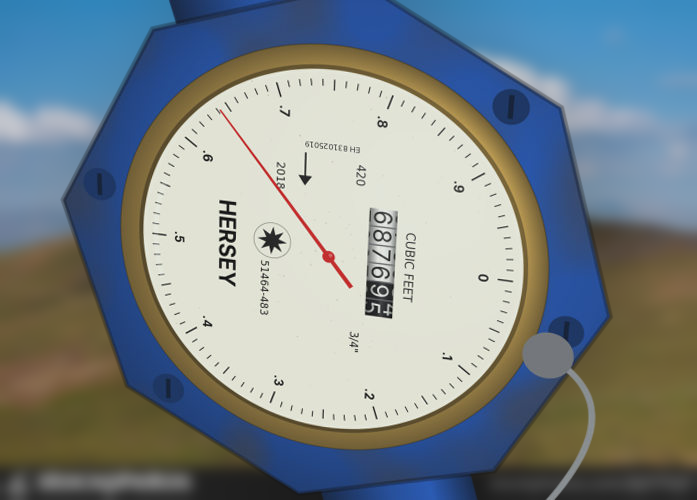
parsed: 687694.64 ft³
